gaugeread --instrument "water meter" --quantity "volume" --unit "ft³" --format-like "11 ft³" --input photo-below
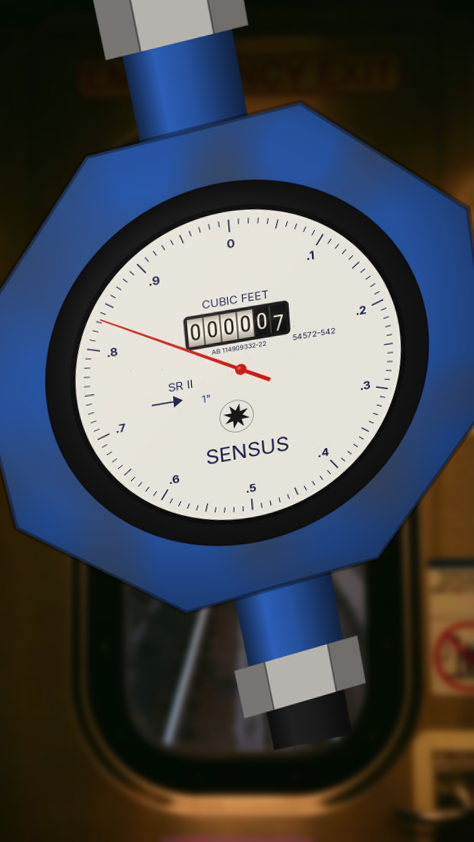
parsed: 6.83 ft³
